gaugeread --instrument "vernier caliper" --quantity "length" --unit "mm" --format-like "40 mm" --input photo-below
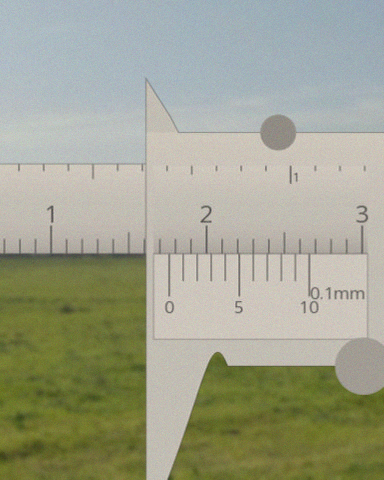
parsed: 17.6 mm
